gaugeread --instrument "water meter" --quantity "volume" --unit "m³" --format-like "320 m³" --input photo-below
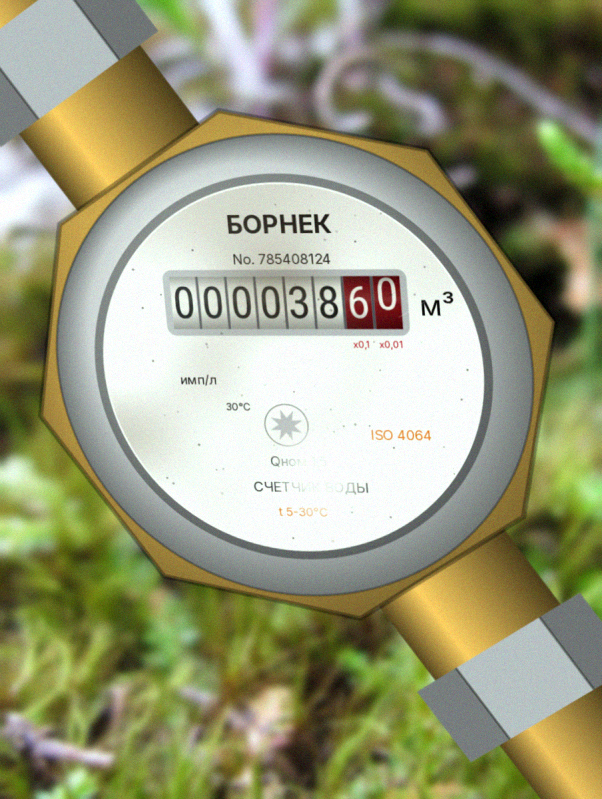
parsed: 38.60 m³
